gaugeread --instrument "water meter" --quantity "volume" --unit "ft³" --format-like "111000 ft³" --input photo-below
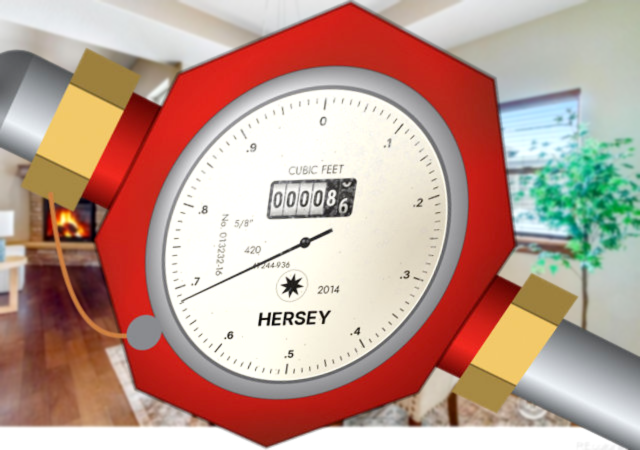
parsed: 85.68 ft³
